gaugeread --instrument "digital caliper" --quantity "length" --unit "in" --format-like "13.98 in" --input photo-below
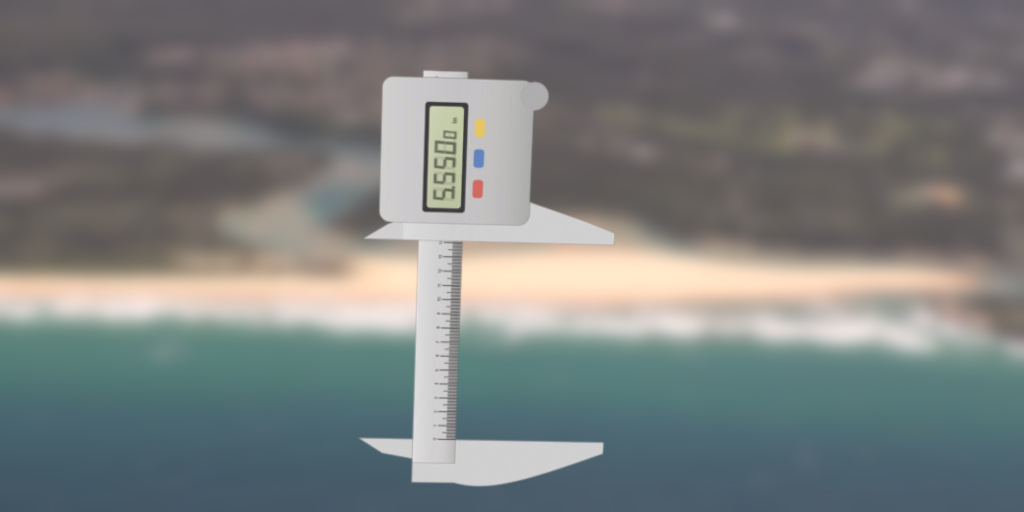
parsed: 5.5500 in
